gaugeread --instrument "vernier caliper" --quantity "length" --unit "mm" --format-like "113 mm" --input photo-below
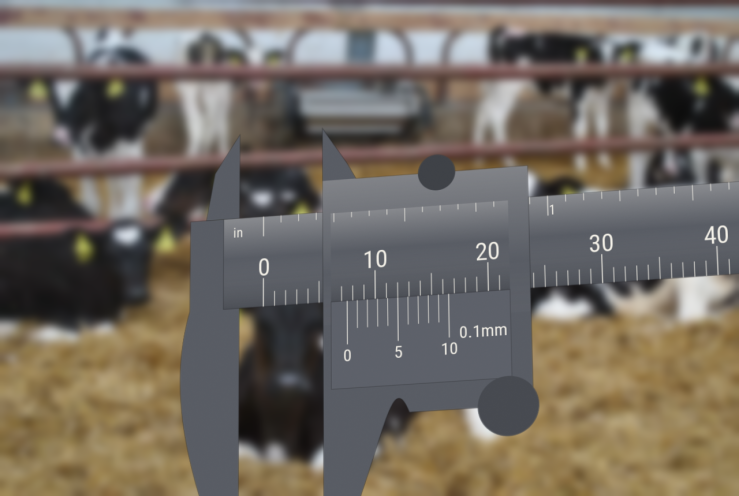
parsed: 7.5 mm
